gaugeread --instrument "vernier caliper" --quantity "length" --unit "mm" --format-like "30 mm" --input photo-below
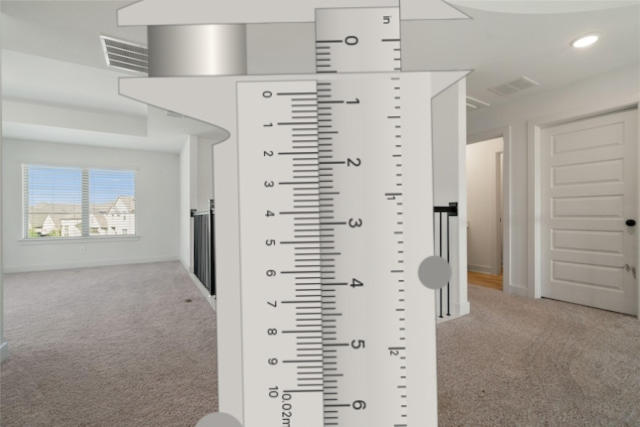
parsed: 8.5 mm
